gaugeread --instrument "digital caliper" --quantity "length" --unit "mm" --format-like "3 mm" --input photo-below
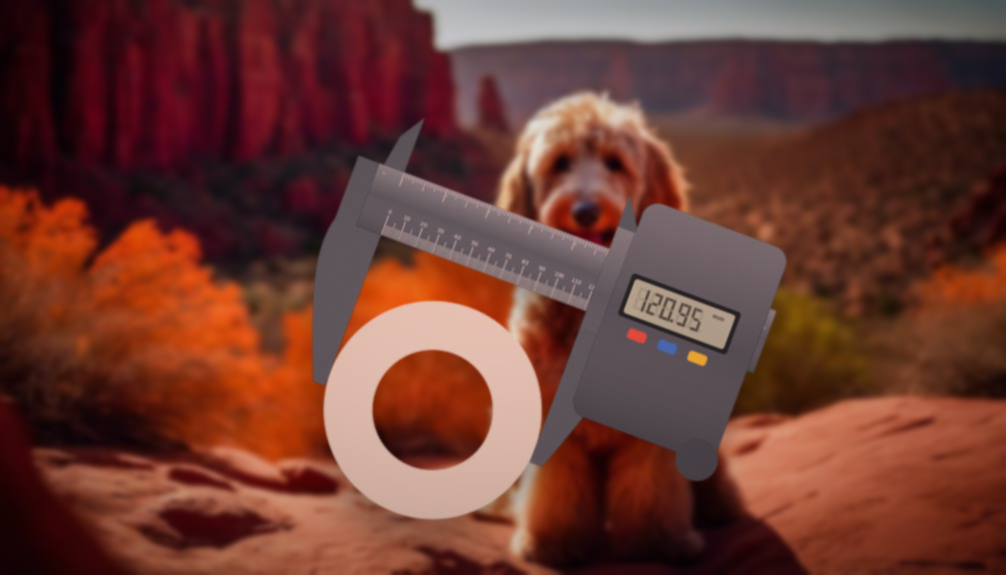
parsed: 120.95 mm
